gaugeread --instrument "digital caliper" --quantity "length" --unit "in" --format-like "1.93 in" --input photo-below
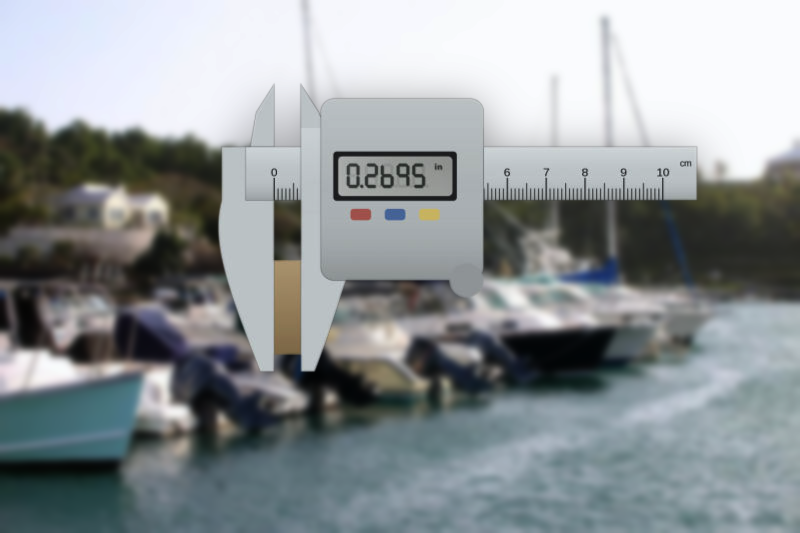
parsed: 0.2695 in
